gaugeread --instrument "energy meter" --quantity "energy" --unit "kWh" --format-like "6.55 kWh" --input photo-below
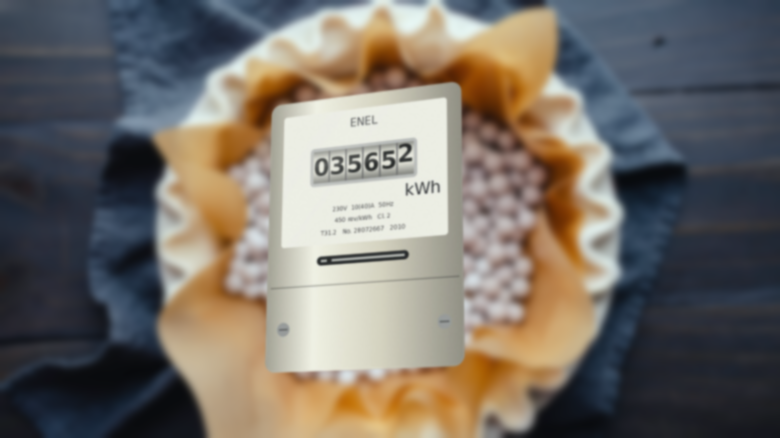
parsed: 35652 kWh
